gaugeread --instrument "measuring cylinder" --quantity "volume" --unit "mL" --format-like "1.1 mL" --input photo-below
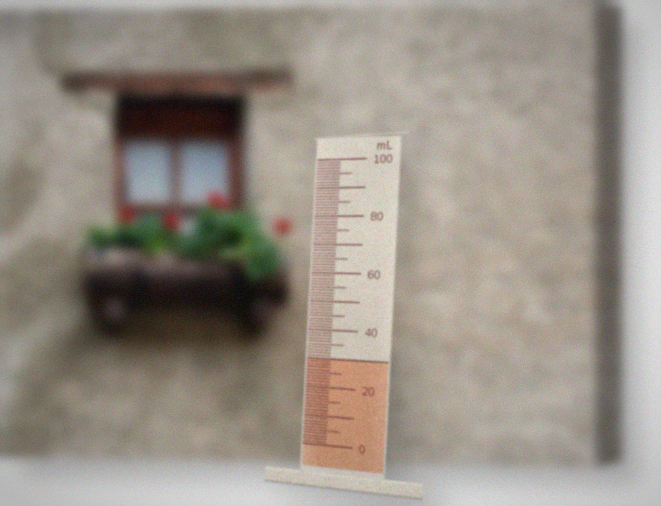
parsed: 30 mL
